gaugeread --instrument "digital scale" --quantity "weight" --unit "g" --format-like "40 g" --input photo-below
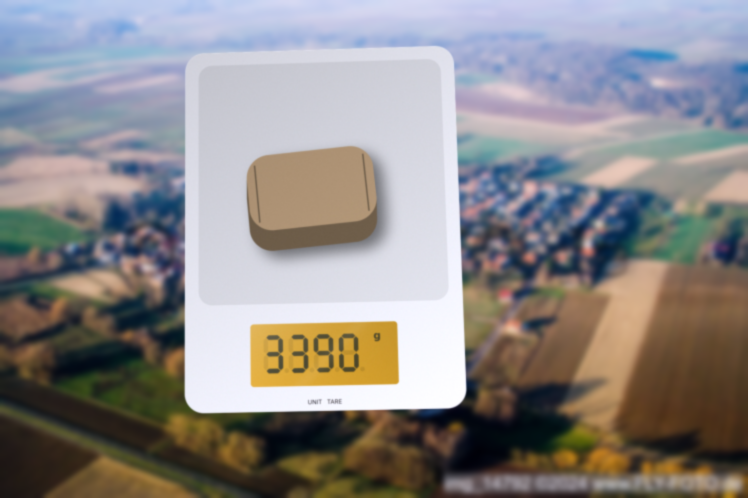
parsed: 3390 g
